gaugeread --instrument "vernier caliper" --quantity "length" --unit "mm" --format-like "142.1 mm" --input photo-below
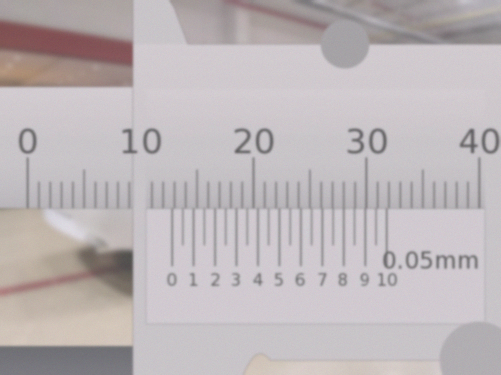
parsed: 12.8 mm
